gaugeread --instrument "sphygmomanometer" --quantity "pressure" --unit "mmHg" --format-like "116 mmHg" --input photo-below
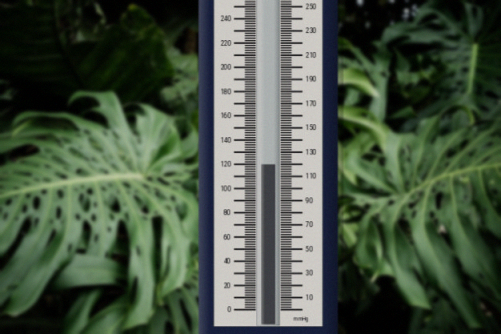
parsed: 120 mmHg
